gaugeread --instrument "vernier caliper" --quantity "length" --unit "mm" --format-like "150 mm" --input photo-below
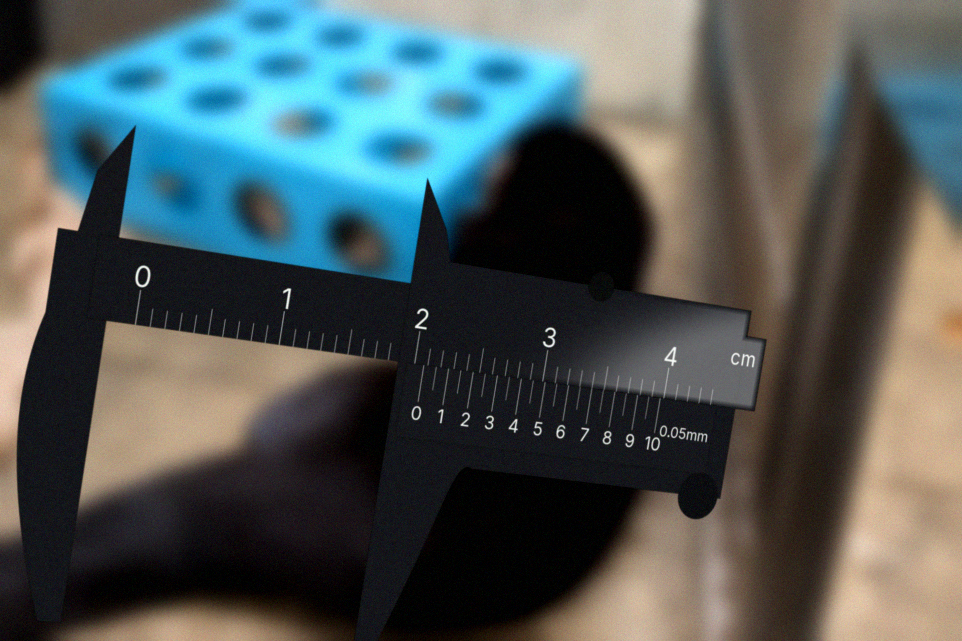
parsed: 20.7 mm
